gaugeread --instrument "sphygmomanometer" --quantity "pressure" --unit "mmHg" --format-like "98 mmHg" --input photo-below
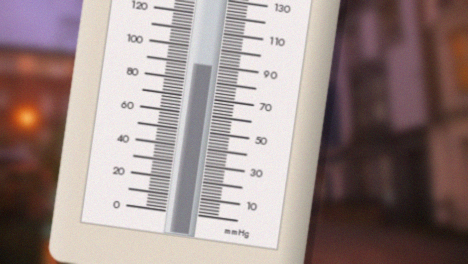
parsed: 90 mmHg
